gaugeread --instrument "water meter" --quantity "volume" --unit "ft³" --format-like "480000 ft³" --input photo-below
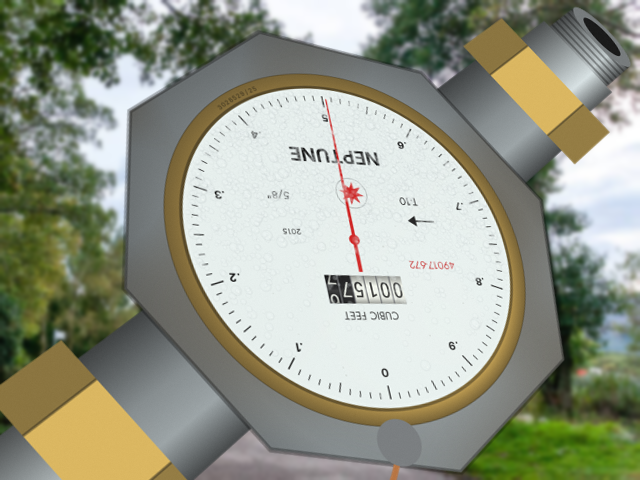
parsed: 1576.50 ft³
